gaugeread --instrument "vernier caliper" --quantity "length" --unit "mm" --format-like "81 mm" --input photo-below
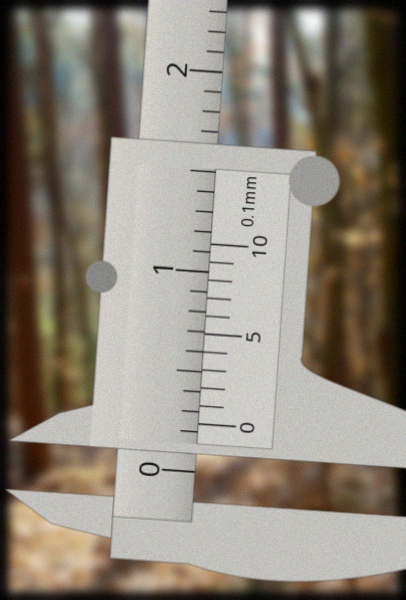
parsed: 2.4 mm
